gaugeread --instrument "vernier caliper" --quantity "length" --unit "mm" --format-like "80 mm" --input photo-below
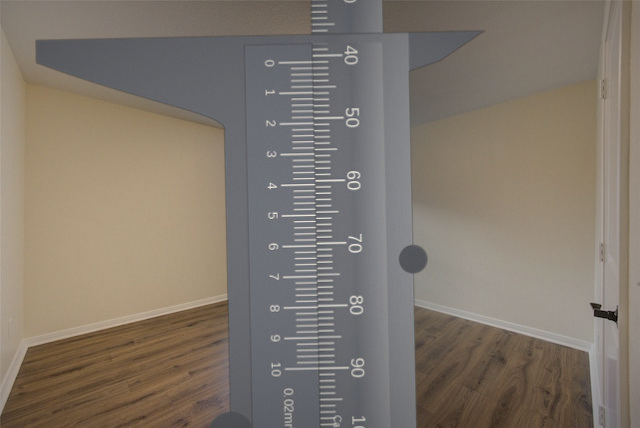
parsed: 41.0 mm
